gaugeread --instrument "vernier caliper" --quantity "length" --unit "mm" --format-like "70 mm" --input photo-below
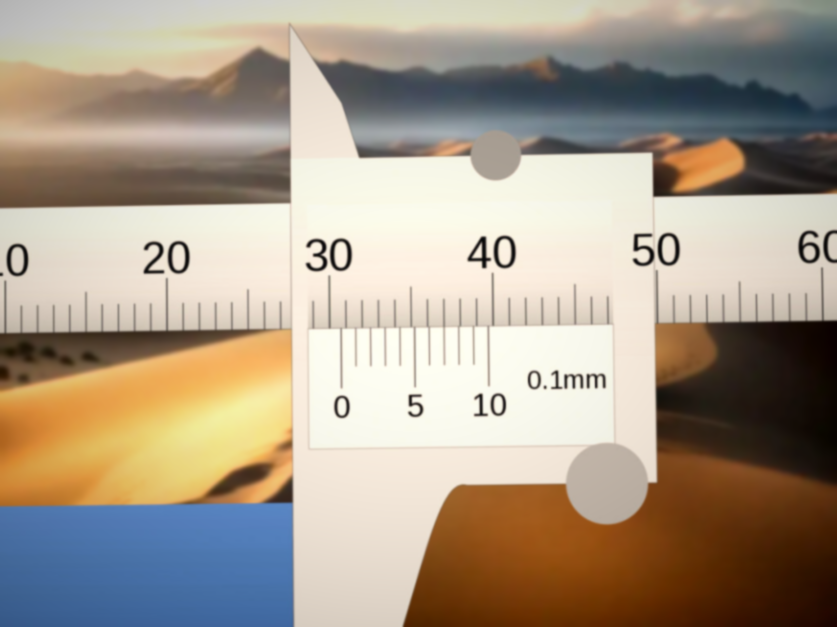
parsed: 30.7 mm
